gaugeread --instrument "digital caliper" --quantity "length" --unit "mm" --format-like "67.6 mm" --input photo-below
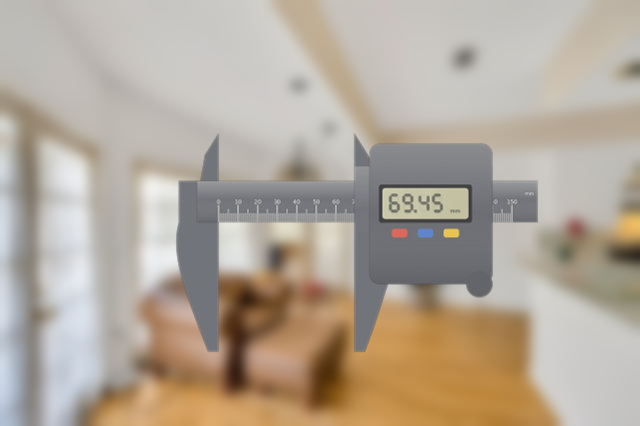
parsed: 69.45 mm
